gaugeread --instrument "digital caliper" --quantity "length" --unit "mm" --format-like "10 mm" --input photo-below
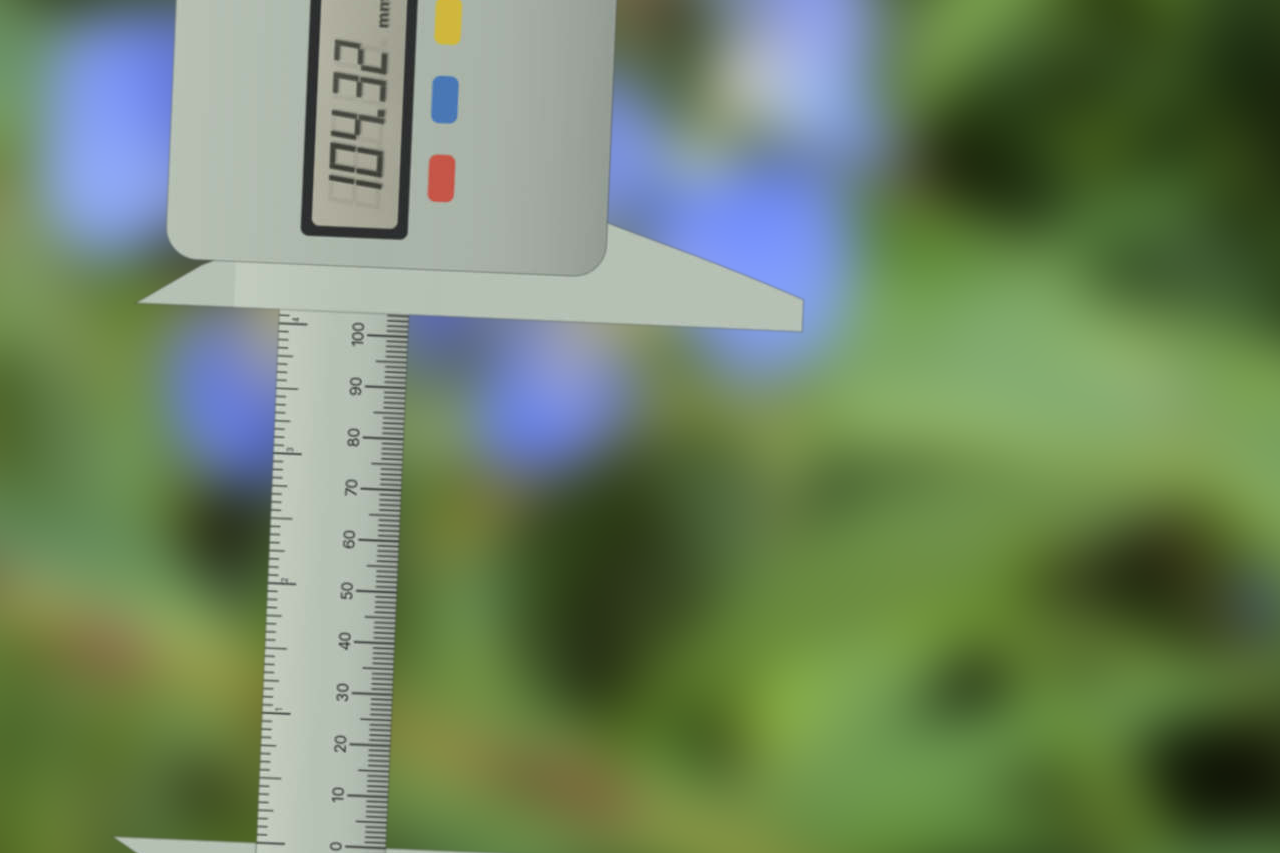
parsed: 104.32 mm
